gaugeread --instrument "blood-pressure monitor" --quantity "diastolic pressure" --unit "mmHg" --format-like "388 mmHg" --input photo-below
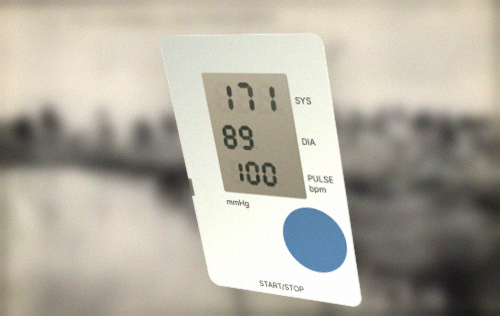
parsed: 89 mmHg
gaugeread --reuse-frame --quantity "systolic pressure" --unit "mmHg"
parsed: 171 mmHg
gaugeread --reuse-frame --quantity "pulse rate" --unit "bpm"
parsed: 100 bpm
